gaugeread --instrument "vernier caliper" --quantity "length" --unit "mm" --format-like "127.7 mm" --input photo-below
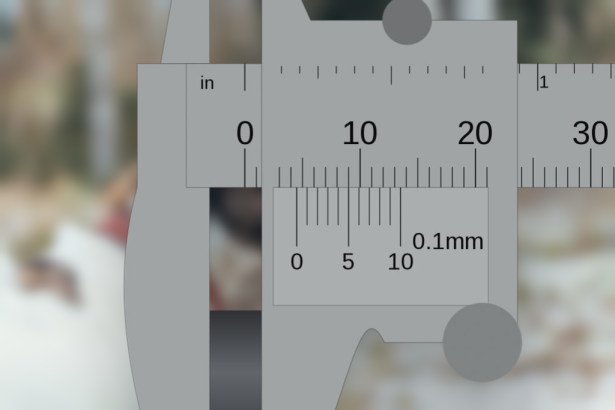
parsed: 4.5 mm
